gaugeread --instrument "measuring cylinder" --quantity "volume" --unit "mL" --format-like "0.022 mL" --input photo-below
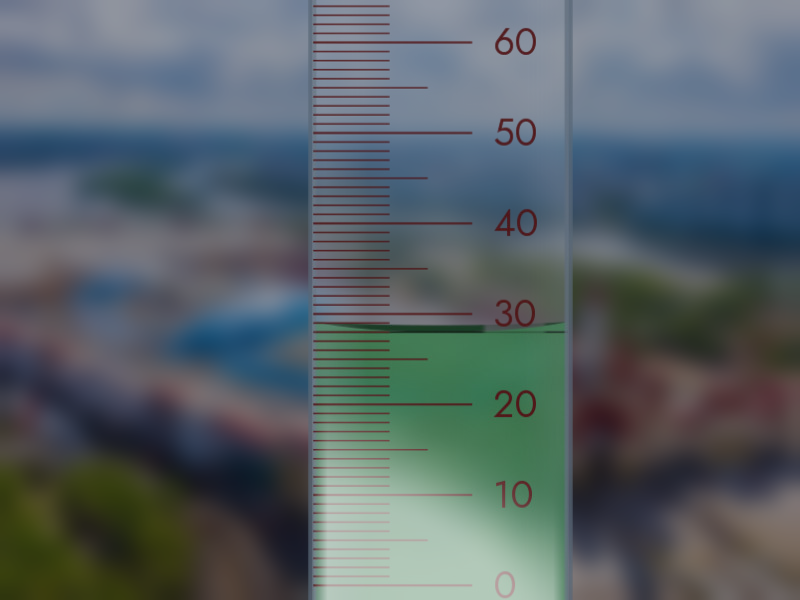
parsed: 28 mL
